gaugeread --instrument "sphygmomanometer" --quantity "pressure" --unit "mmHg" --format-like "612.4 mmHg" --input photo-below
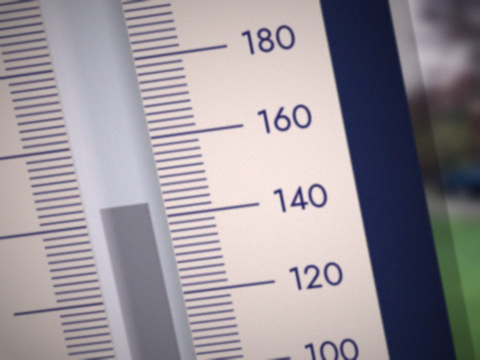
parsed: 144 mmHg
